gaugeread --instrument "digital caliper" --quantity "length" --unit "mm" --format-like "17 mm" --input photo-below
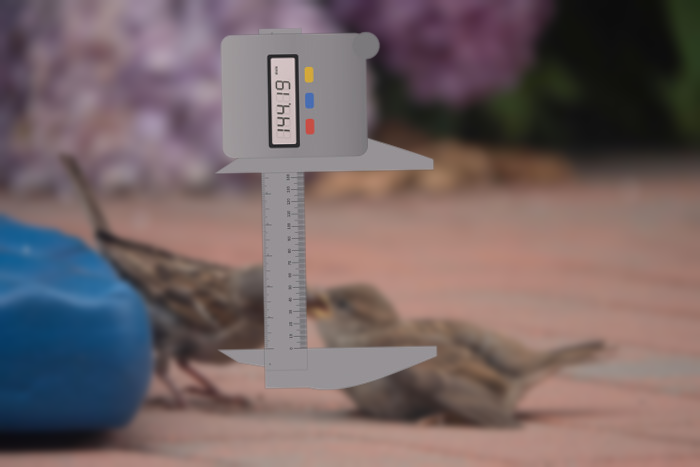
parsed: 144.19 mm
